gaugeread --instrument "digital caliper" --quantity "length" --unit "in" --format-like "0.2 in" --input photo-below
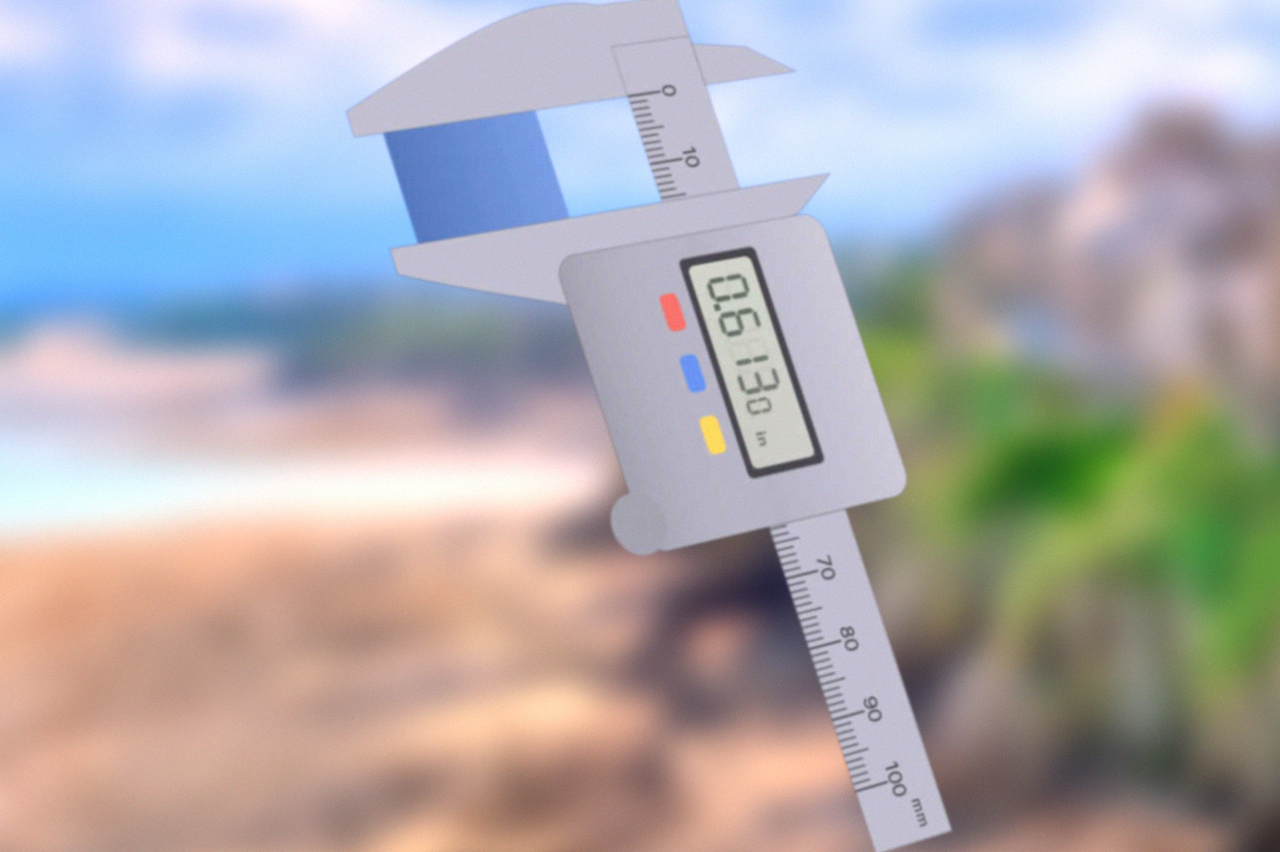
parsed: 0.6130 in
